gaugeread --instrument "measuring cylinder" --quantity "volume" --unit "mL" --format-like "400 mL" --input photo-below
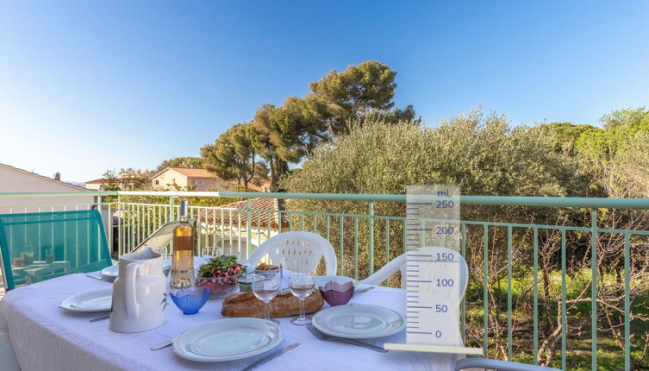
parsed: 140 mL
